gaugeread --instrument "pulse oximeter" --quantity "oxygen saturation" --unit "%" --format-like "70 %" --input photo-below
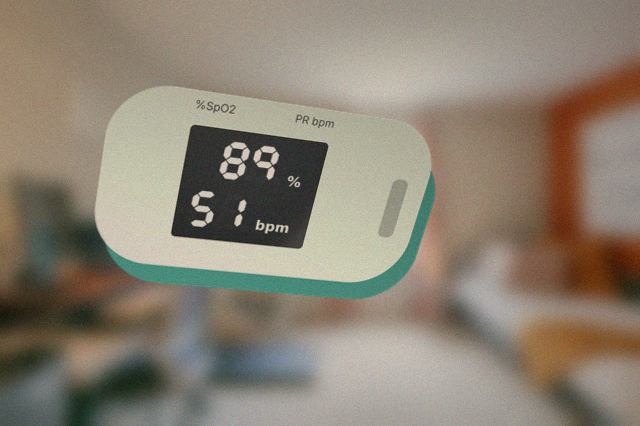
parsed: 89 %
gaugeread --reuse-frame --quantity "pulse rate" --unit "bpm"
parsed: 51 bpm
